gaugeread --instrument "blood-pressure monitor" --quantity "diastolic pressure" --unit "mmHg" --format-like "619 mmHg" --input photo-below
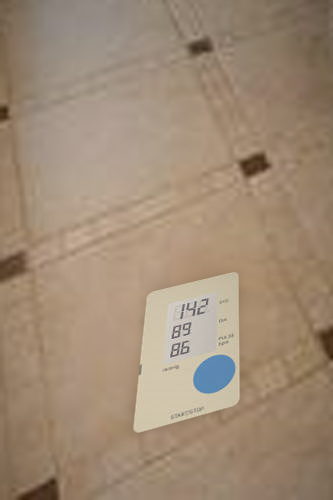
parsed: 89 mmHg
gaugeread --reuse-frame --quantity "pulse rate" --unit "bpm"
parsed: 86 bpm
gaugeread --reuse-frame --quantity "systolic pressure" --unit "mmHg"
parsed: 142 mmHg
